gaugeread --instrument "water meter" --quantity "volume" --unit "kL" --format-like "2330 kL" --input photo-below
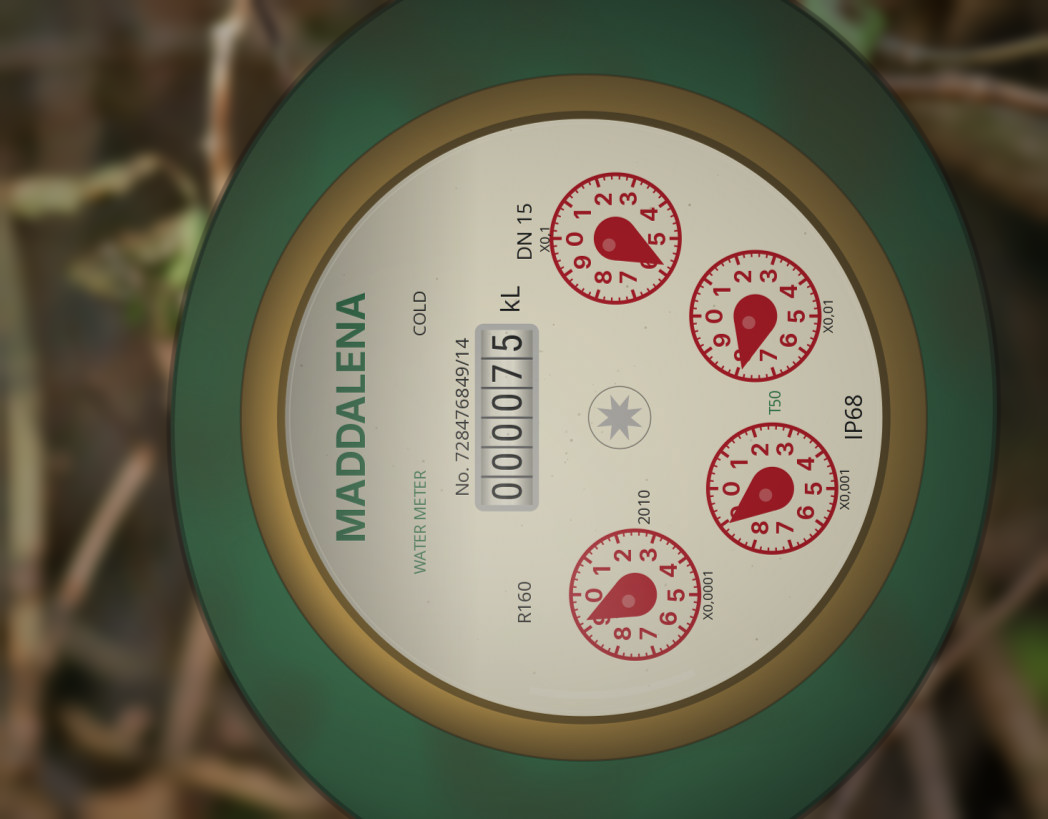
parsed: 75.5789 kL
